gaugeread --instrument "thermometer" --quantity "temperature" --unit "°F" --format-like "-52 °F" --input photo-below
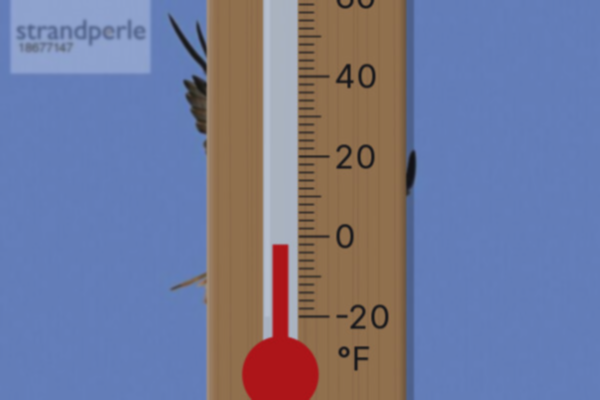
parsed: -2 °F
